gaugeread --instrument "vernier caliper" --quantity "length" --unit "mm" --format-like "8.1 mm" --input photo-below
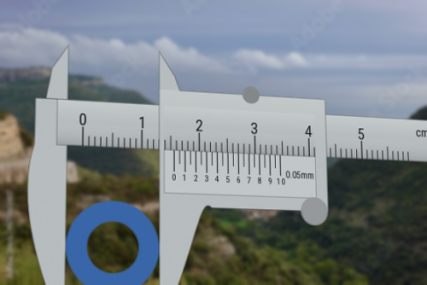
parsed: 15.6 mm
